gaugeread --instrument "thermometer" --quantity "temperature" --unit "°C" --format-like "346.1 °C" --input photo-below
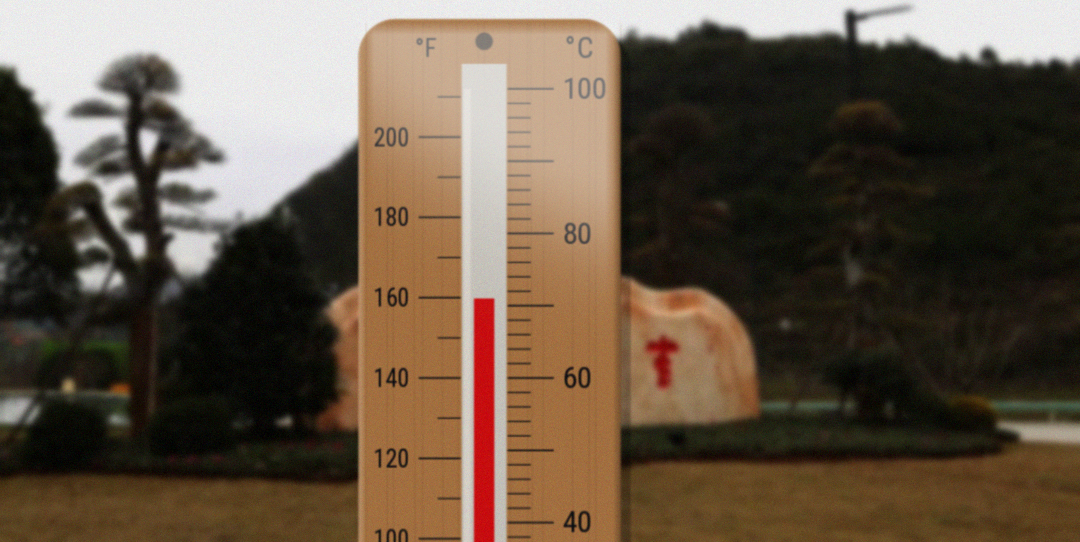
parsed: 71 °C
